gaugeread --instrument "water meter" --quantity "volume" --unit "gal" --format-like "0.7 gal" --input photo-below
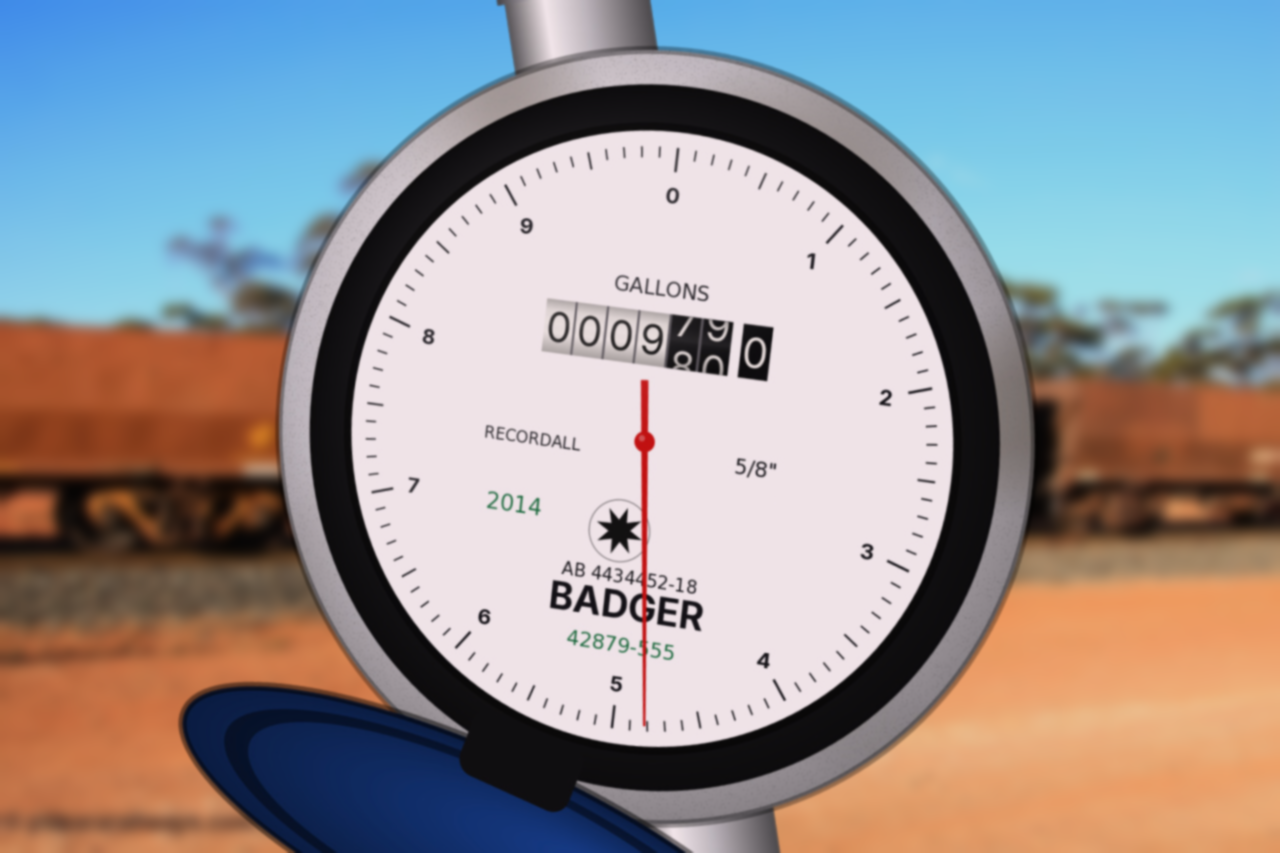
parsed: 9794.8 gal
